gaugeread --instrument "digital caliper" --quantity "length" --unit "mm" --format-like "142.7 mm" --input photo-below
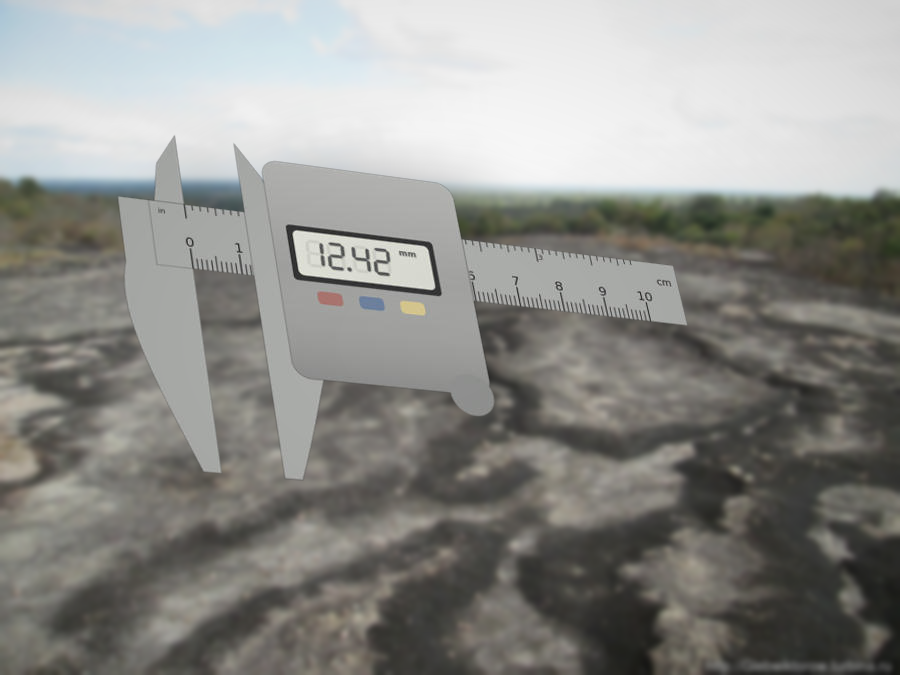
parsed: 12.42 mm
